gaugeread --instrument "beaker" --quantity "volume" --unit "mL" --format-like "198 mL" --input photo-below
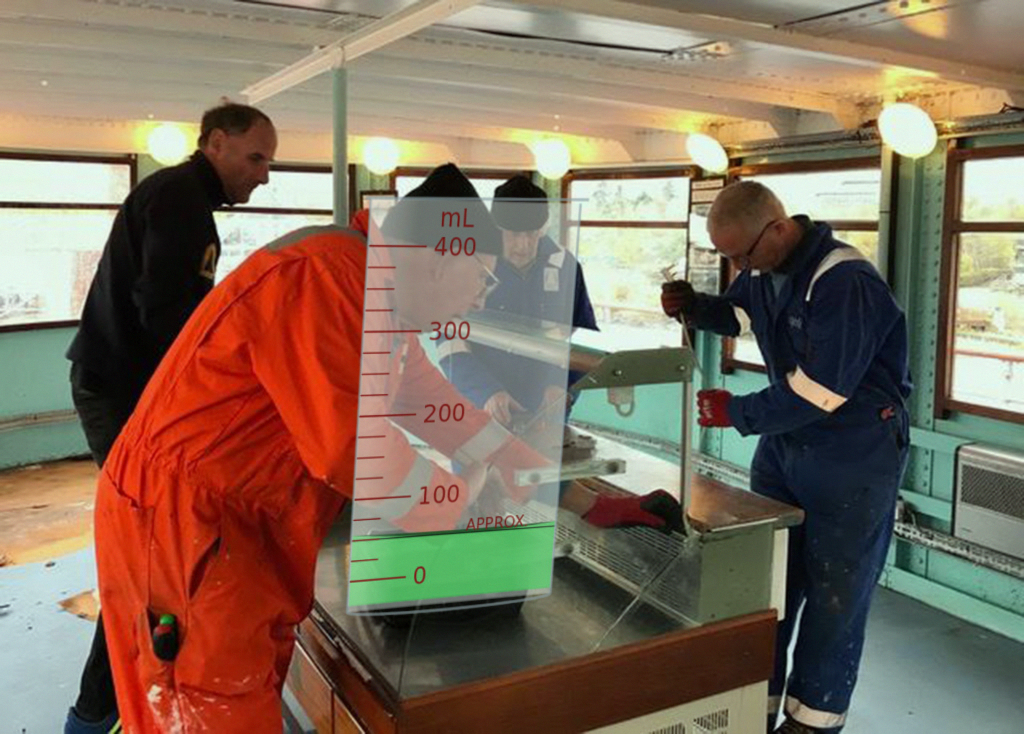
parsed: 50 mL
